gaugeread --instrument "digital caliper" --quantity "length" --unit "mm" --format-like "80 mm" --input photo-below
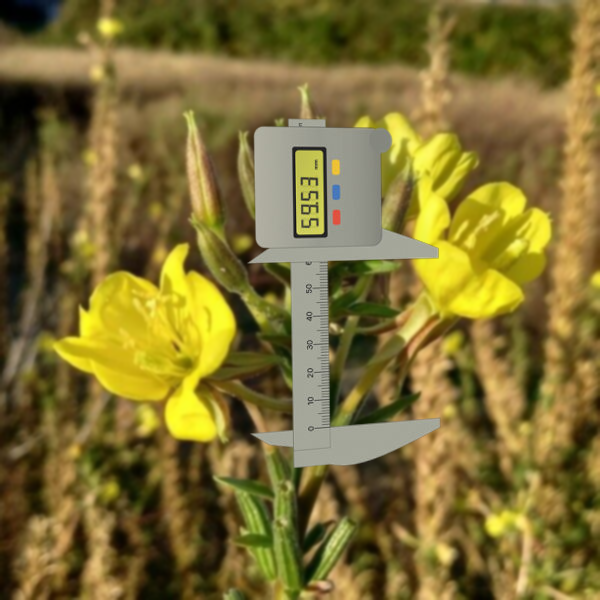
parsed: 59.53 mm
